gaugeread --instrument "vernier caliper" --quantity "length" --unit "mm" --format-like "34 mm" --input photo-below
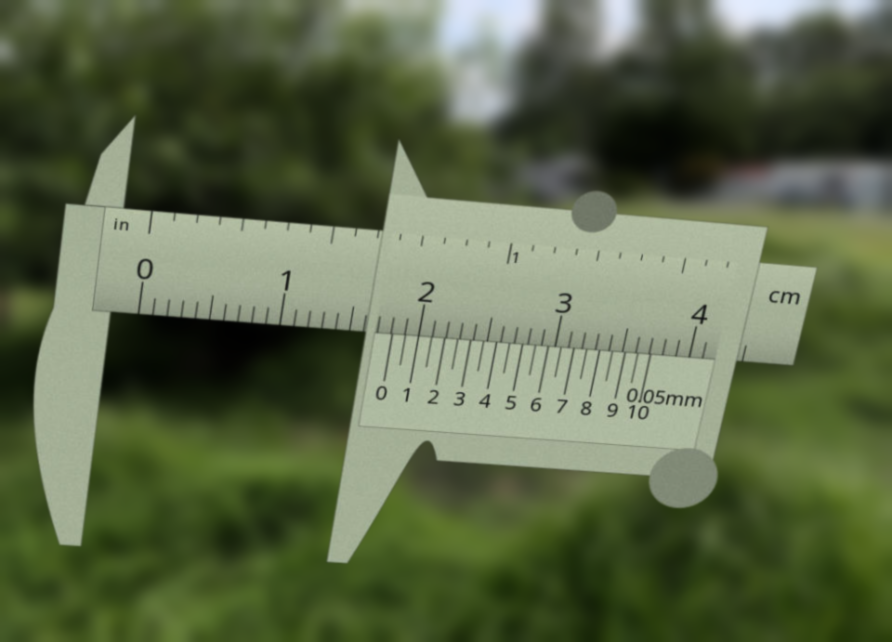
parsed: 18.1 mm
